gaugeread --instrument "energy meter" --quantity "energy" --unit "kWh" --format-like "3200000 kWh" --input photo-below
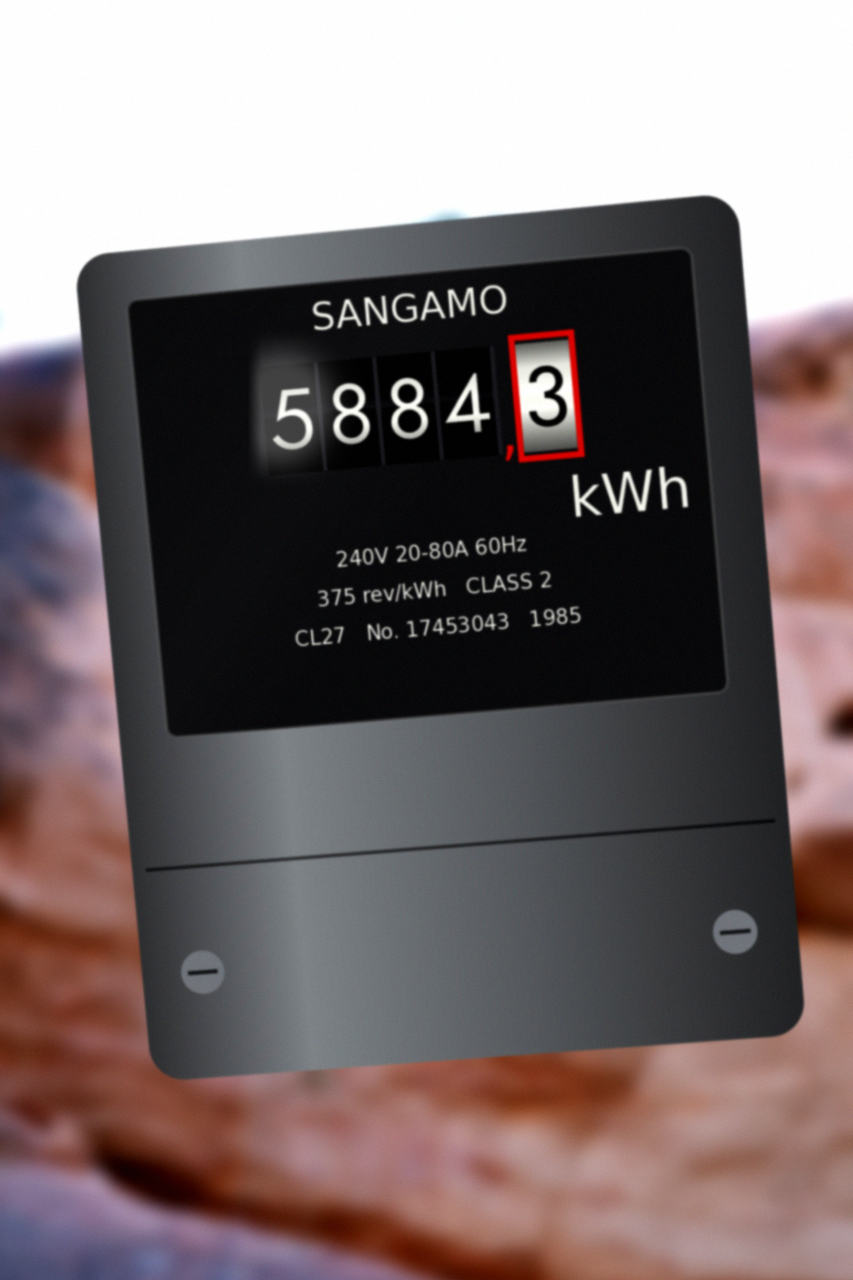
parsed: 5884.3 kWh
